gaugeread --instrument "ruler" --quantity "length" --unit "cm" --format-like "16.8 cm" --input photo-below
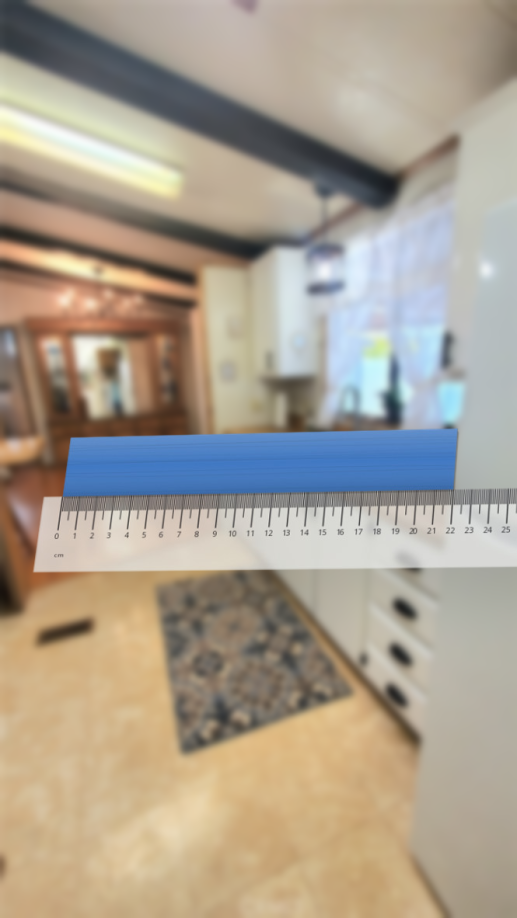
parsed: 22 cm
